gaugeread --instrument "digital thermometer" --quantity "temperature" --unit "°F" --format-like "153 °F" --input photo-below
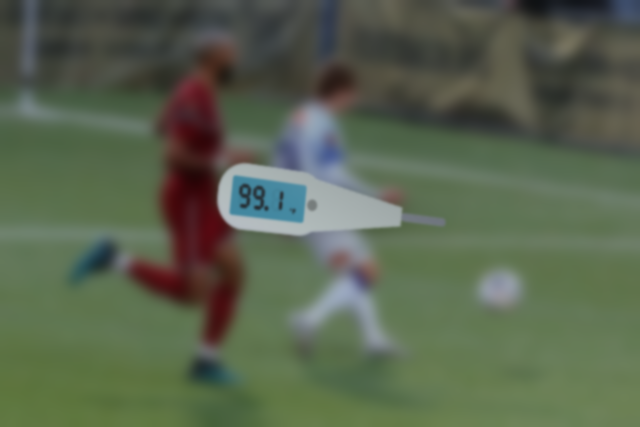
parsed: 99.1 °F
